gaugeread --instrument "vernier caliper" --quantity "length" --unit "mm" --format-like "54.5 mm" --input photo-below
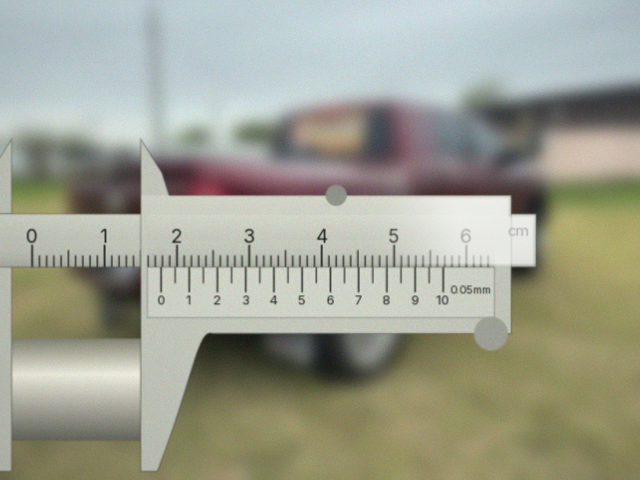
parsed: 17.8 mm
